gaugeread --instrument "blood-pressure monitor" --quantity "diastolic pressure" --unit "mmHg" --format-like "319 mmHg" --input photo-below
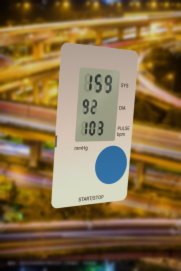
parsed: 92 mmHg
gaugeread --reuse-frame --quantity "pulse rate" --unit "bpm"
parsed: 103 bpm
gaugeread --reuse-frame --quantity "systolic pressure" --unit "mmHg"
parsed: 159 mmHg
